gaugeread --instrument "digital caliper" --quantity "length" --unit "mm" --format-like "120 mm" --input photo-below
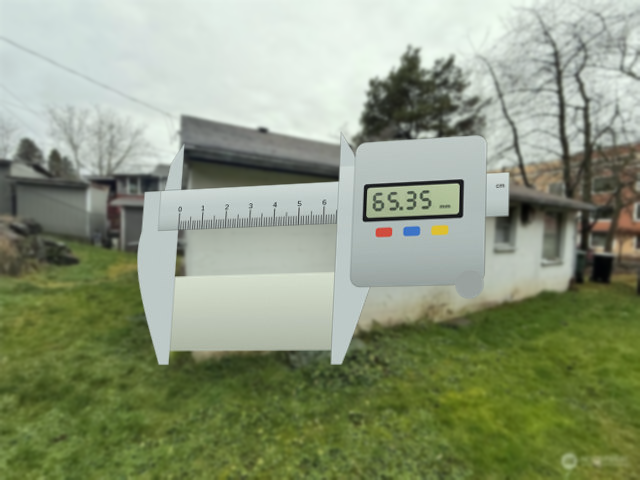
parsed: 65.35 mm
